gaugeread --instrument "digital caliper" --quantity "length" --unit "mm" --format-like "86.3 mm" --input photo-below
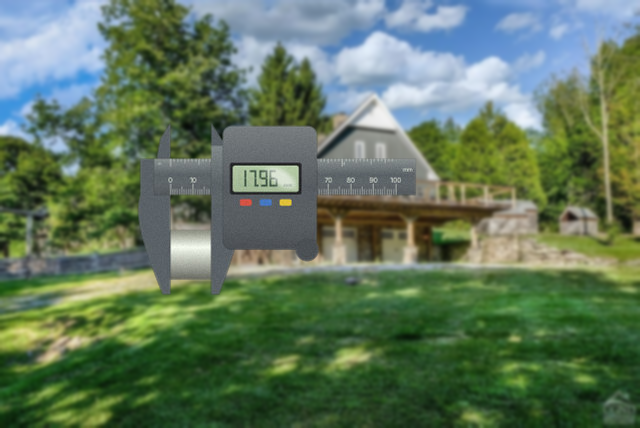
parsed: 17.96 mm
